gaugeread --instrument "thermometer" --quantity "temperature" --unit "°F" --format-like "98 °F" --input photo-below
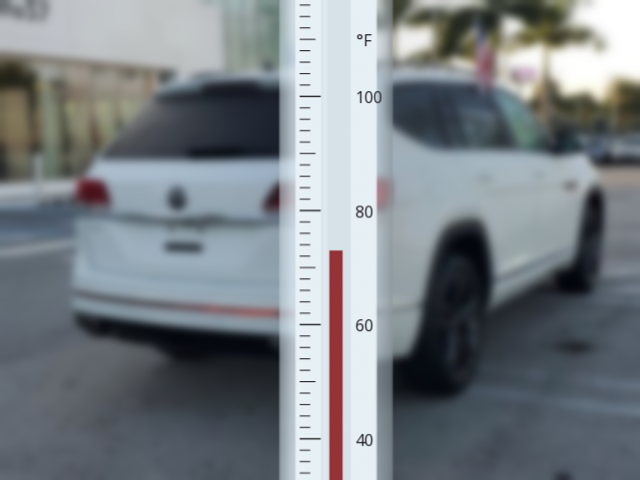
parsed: 73 °F
